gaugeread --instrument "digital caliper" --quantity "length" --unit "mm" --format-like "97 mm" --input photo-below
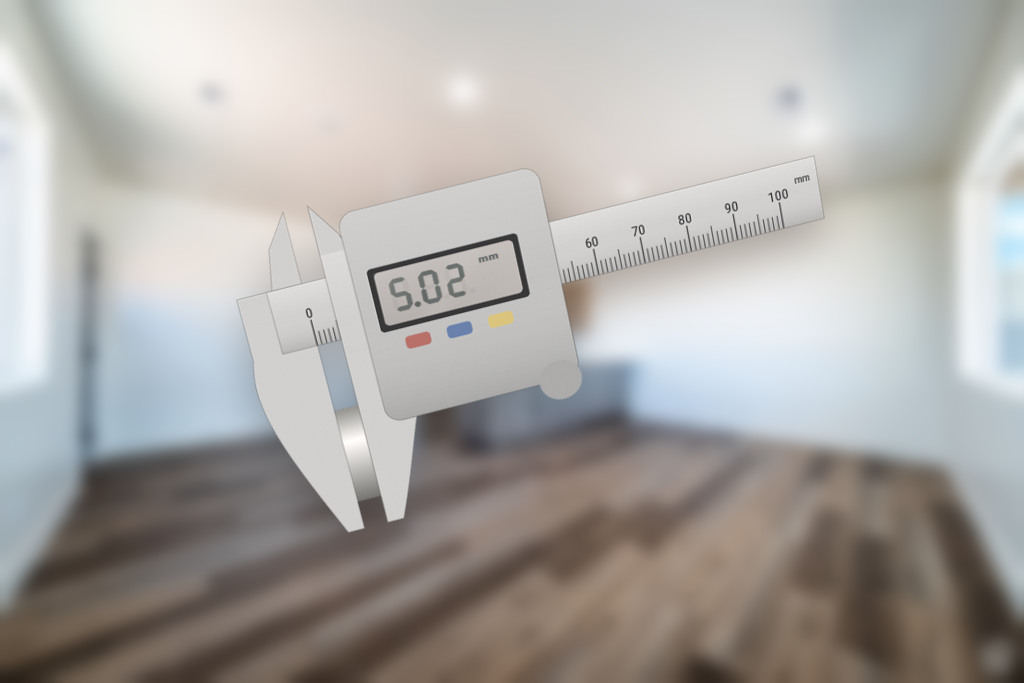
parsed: 5.02 mm
